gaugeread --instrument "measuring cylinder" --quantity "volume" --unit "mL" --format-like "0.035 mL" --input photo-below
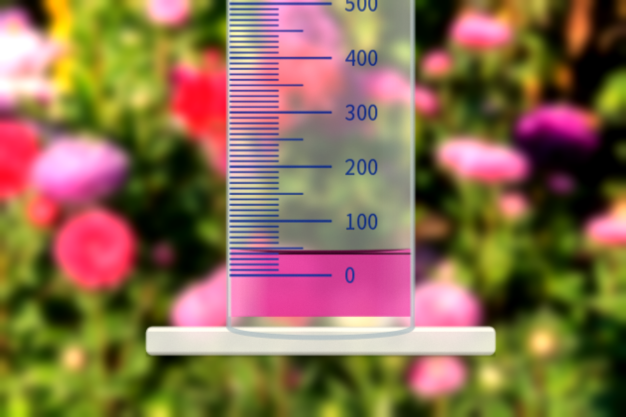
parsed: 40 mL
